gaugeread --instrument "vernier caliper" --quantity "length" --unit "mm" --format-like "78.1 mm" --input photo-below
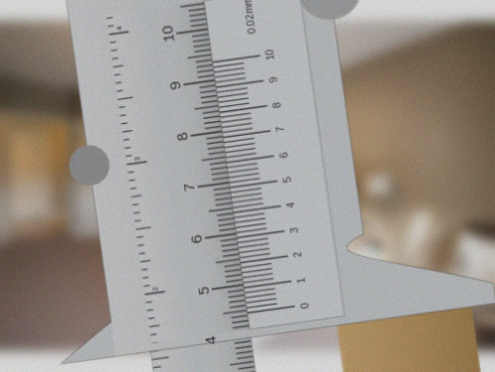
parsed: 44.5 mm
